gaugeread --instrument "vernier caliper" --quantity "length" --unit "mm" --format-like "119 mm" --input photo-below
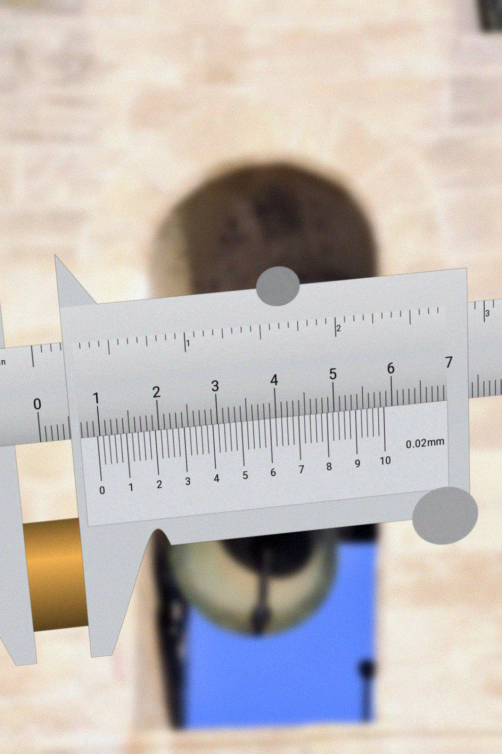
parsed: 9.6 mm
